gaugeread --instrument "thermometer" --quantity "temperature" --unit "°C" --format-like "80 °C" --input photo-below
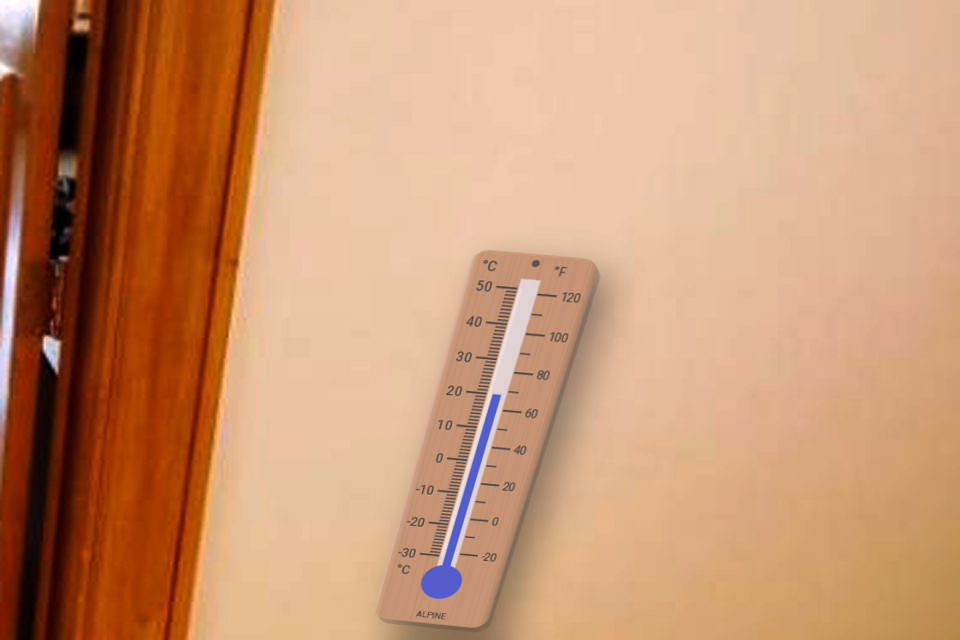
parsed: 20 °C
